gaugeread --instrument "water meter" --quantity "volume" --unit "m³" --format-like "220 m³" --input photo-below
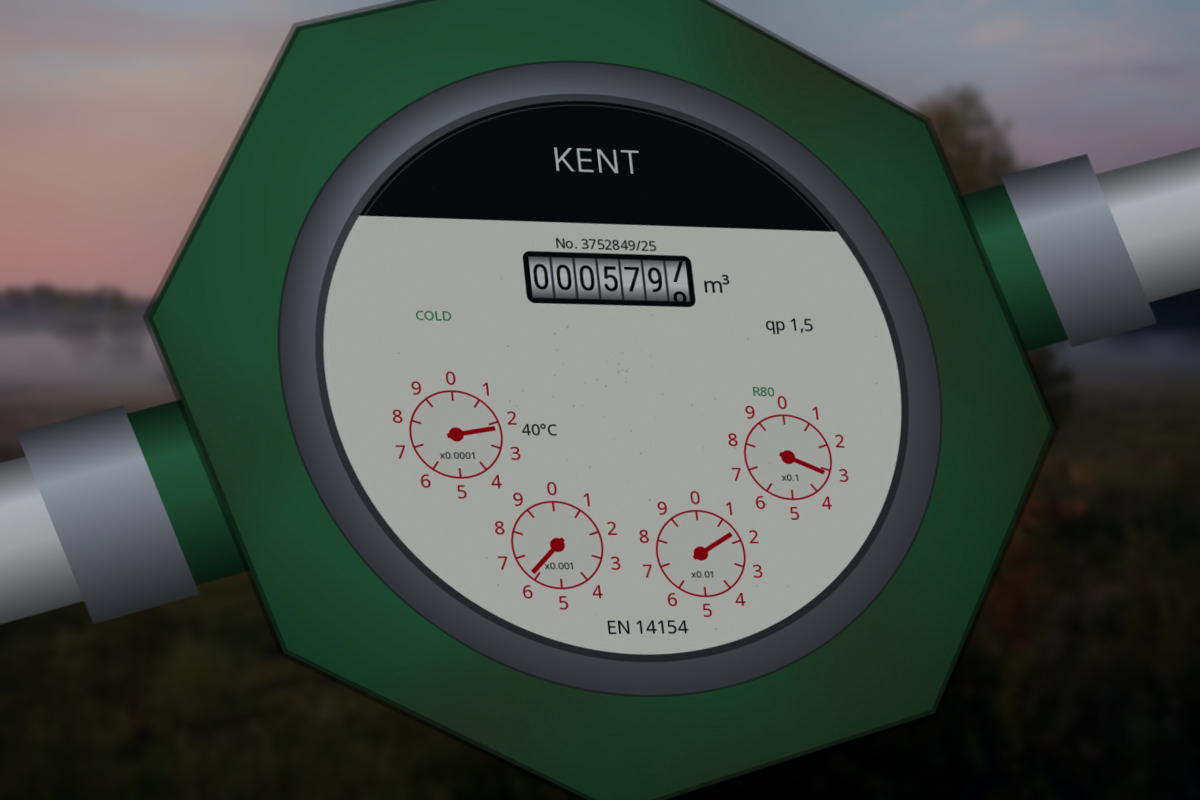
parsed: 5797.3162 m³
